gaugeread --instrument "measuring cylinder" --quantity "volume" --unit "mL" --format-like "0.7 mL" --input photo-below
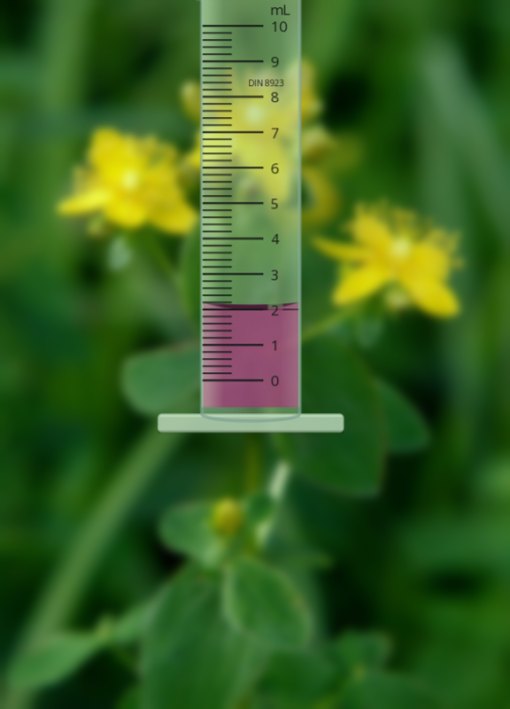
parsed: 2 mL
